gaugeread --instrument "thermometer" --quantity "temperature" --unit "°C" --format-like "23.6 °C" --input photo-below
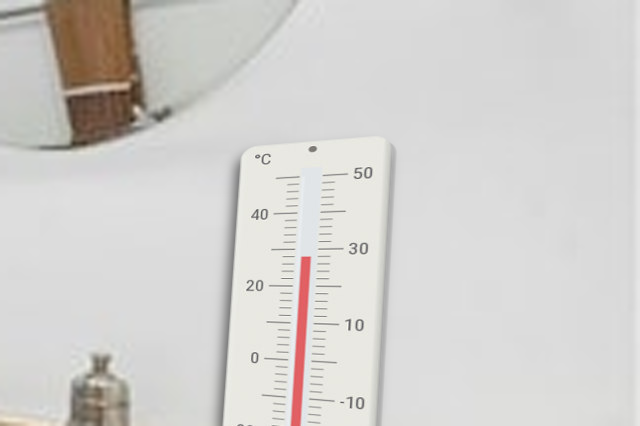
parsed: 28 °C
